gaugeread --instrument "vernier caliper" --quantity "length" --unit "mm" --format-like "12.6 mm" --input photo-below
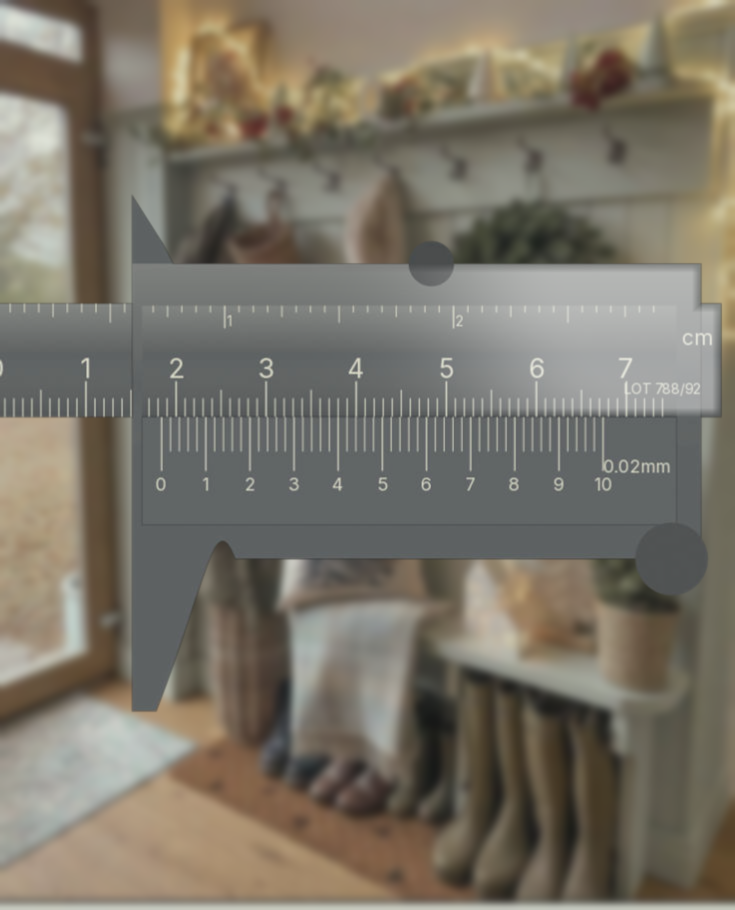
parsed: 18.4 mm
